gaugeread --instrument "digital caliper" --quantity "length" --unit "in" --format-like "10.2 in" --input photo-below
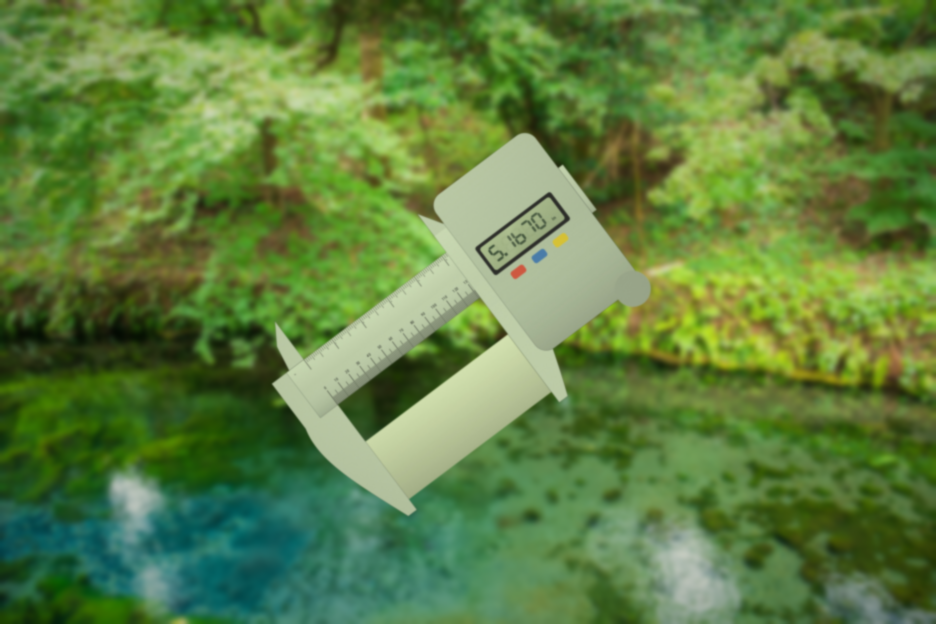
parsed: 5.1670 in
